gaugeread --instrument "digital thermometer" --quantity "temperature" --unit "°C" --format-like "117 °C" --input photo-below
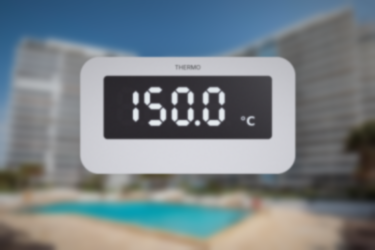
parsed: 150.0 °C
